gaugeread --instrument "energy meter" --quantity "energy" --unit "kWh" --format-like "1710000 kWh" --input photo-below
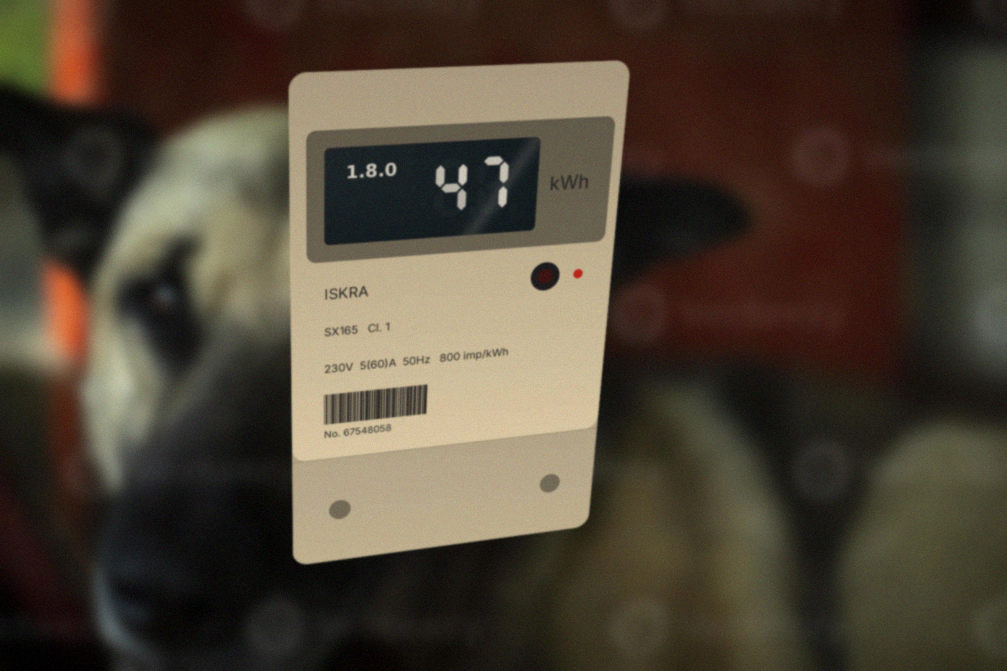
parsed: 47 kWh
